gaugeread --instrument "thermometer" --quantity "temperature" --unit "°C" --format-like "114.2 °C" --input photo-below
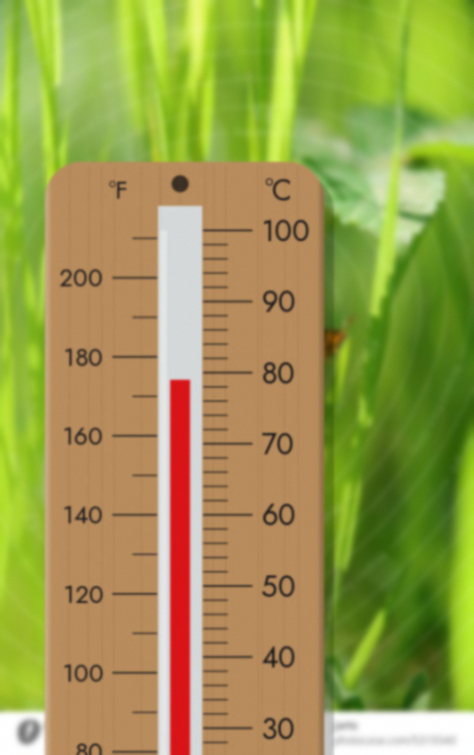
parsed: 79 °C
